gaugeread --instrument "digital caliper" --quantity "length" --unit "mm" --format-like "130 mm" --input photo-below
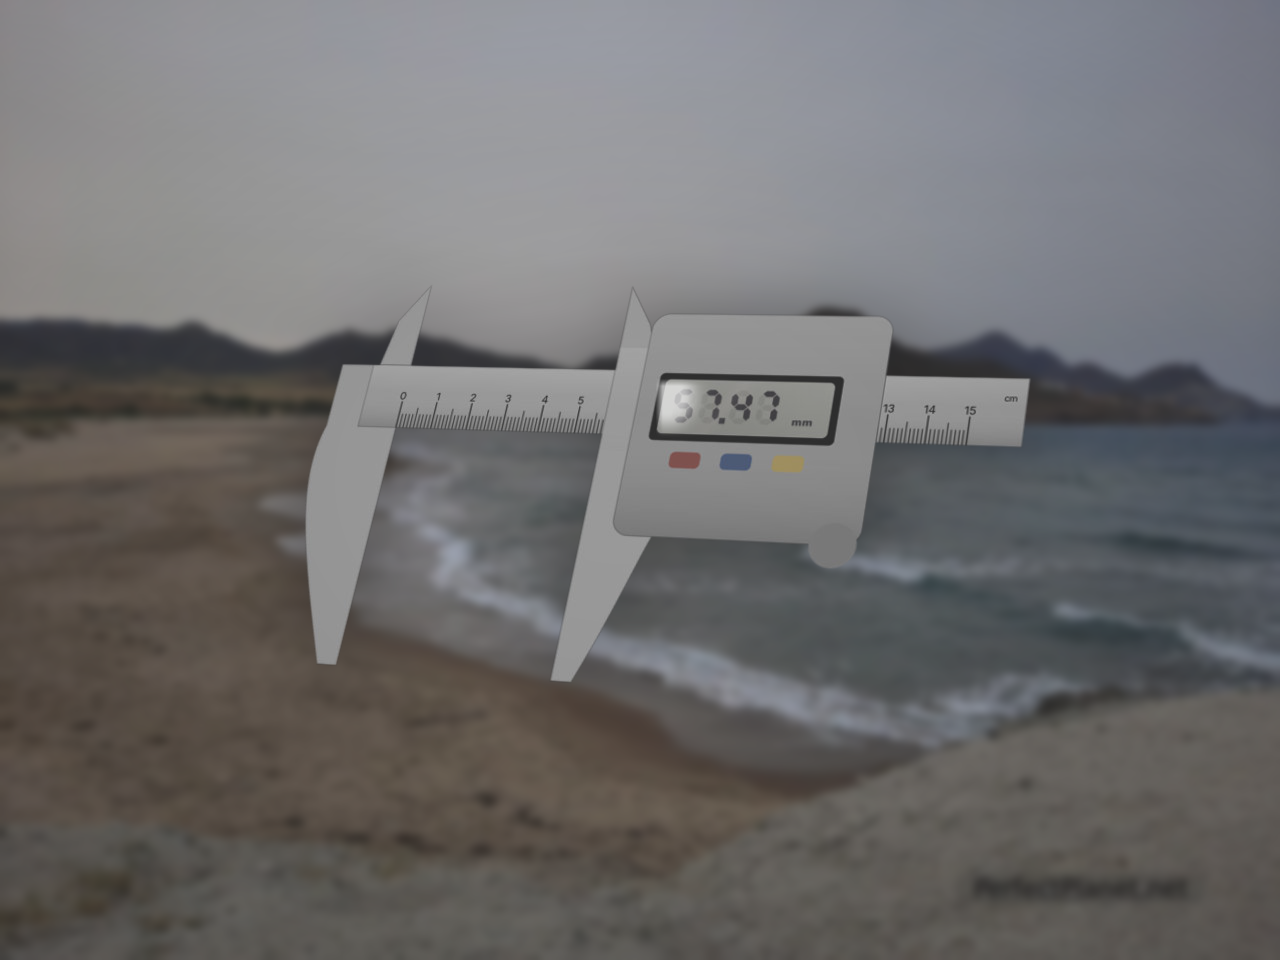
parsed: 57.47 mm
